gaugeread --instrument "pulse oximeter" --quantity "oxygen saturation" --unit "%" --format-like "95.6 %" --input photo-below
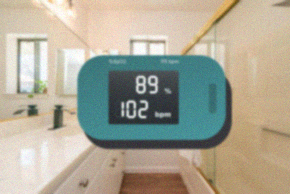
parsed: 89 %
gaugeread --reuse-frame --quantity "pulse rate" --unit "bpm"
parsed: 102 bpm
